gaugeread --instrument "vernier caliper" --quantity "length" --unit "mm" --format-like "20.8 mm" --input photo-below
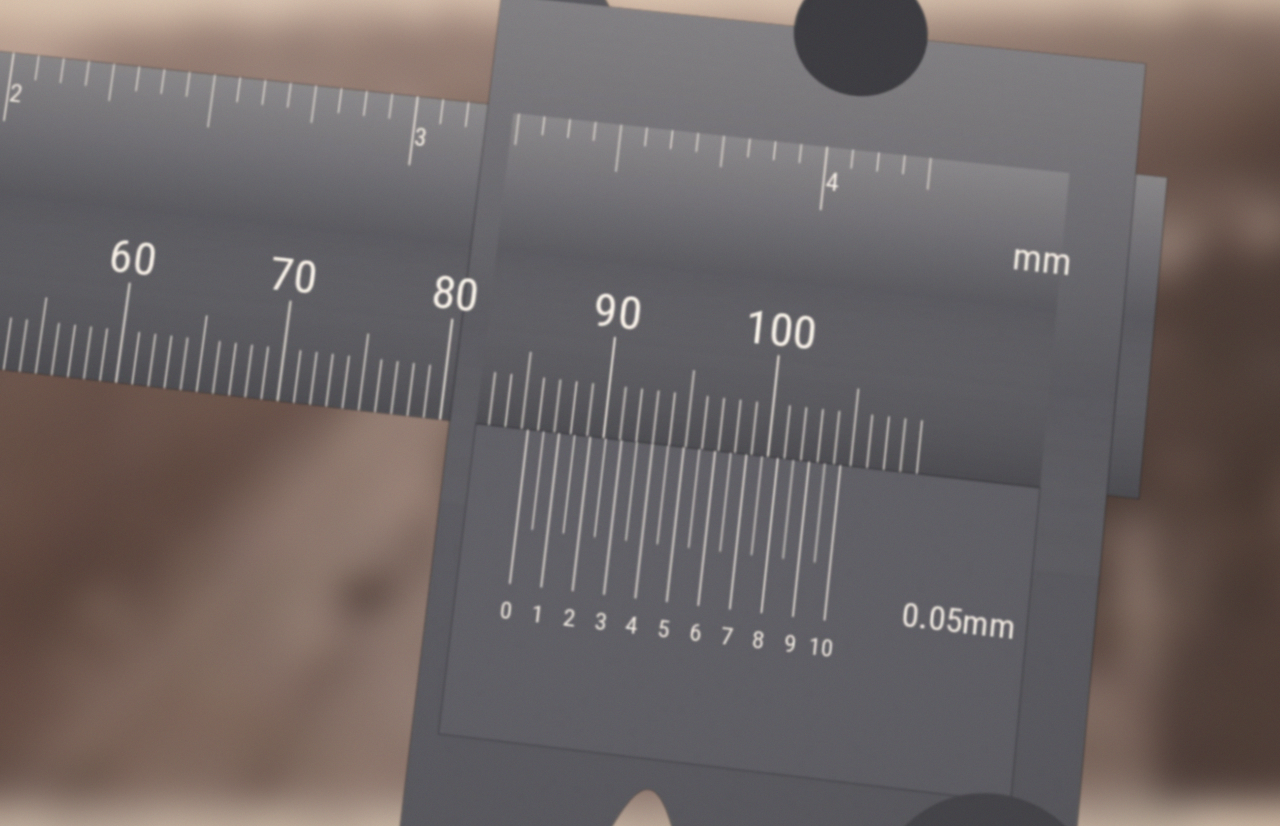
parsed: 85.4 mm
